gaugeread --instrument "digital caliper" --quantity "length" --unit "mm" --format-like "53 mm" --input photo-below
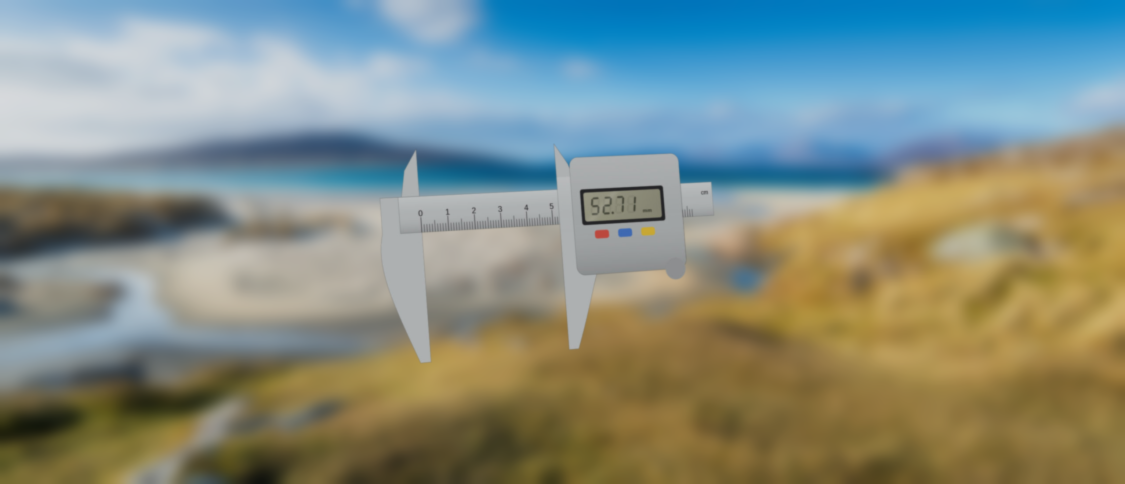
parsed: 52.71 mm
